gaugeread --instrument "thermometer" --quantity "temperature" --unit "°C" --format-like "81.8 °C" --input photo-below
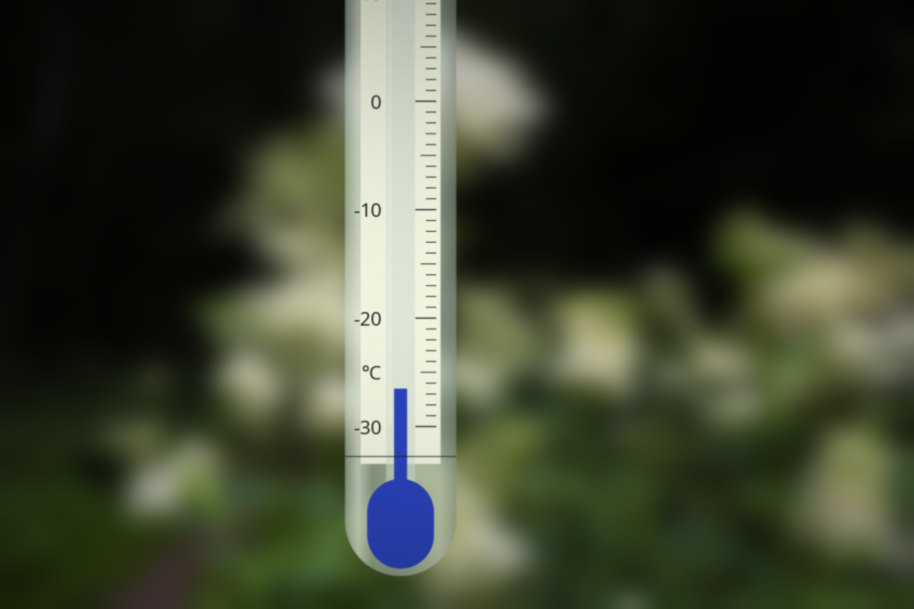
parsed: -26.5 °C
